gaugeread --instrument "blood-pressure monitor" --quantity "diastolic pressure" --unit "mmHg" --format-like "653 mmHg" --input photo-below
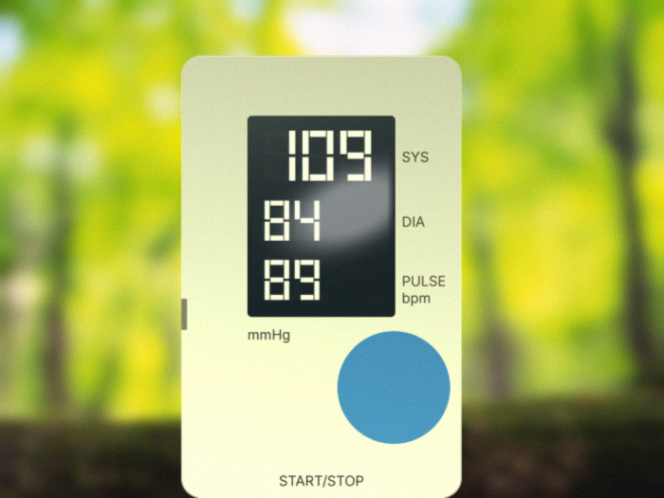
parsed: 84 mmHg
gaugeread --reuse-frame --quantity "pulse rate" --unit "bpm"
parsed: 89 bpm
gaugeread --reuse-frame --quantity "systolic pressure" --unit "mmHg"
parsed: 109 mmHg
